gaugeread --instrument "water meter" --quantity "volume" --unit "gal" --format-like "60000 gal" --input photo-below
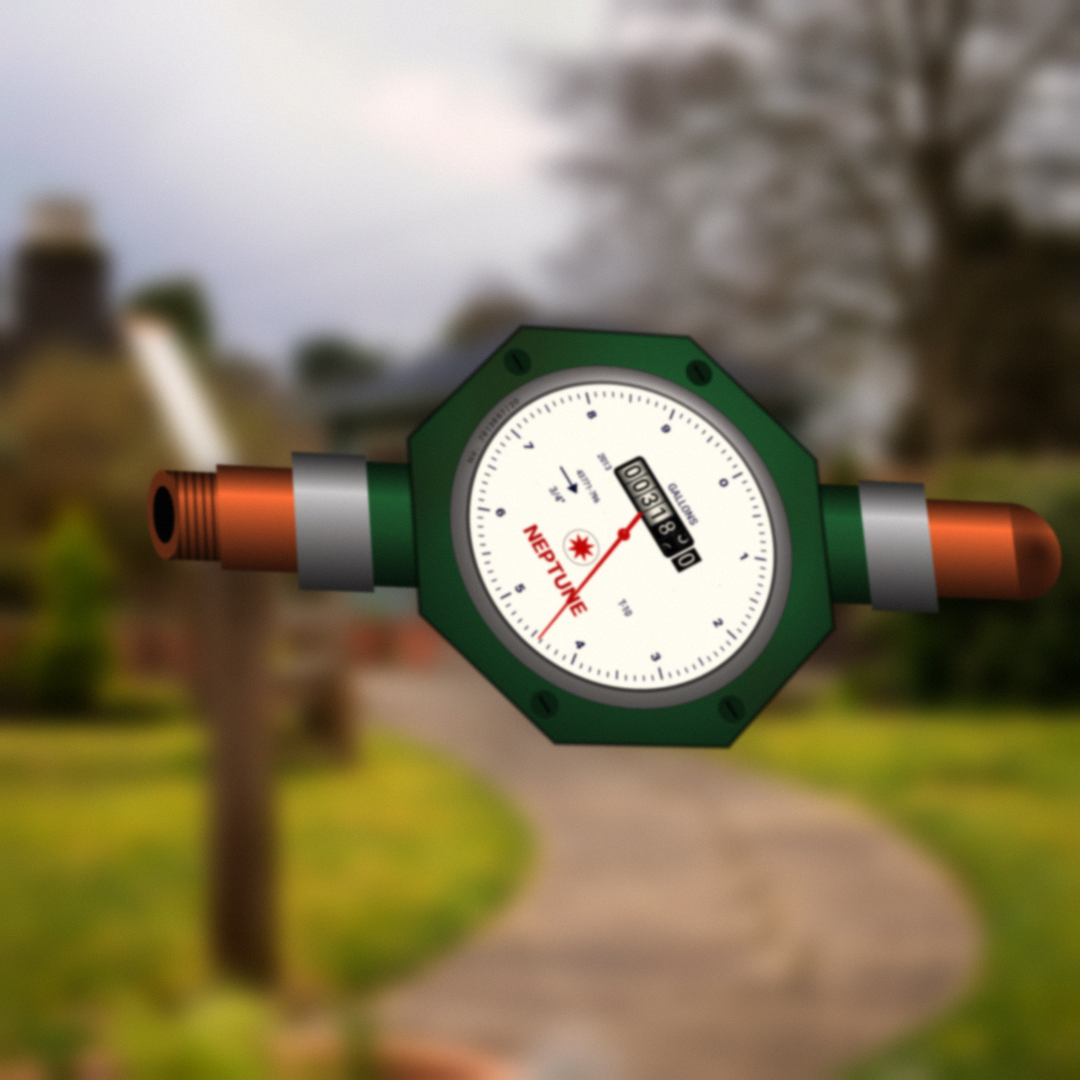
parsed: 31854.4 gal
